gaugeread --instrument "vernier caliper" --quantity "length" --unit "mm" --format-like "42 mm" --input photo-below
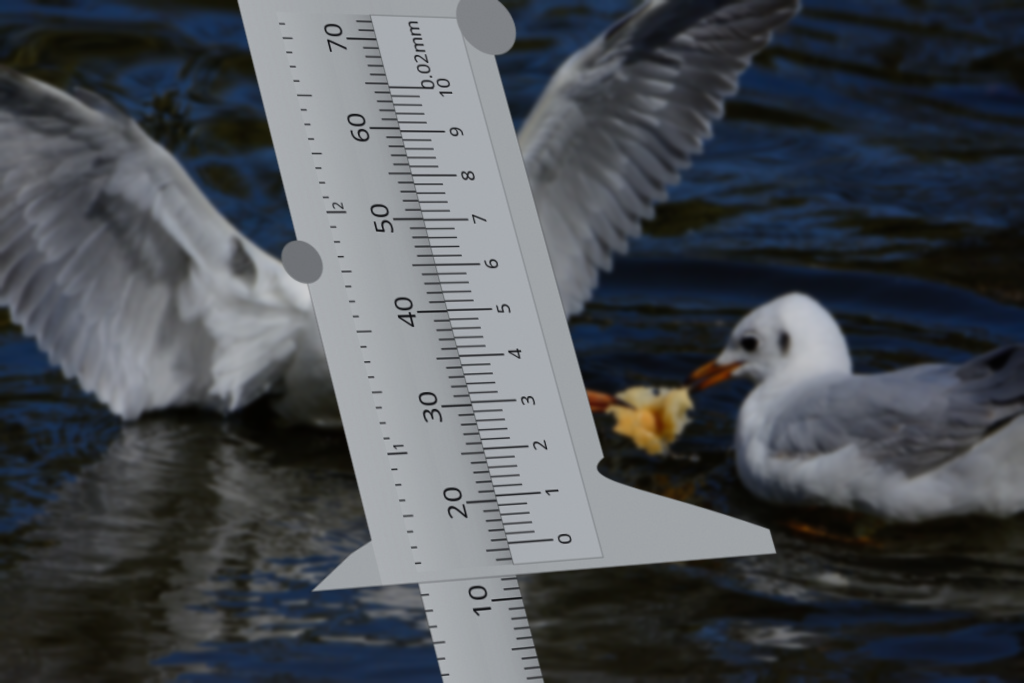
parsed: 15.6 mm
